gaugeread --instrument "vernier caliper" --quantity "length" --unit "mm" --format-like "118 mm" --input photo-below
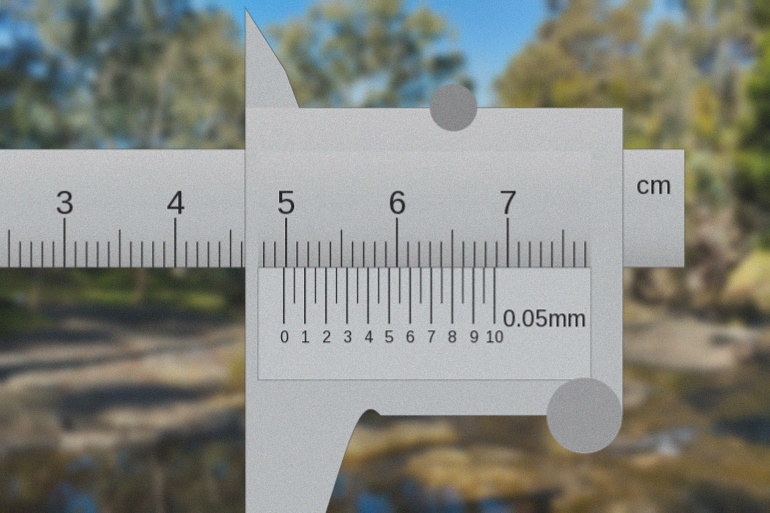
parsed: 49.8 mm
